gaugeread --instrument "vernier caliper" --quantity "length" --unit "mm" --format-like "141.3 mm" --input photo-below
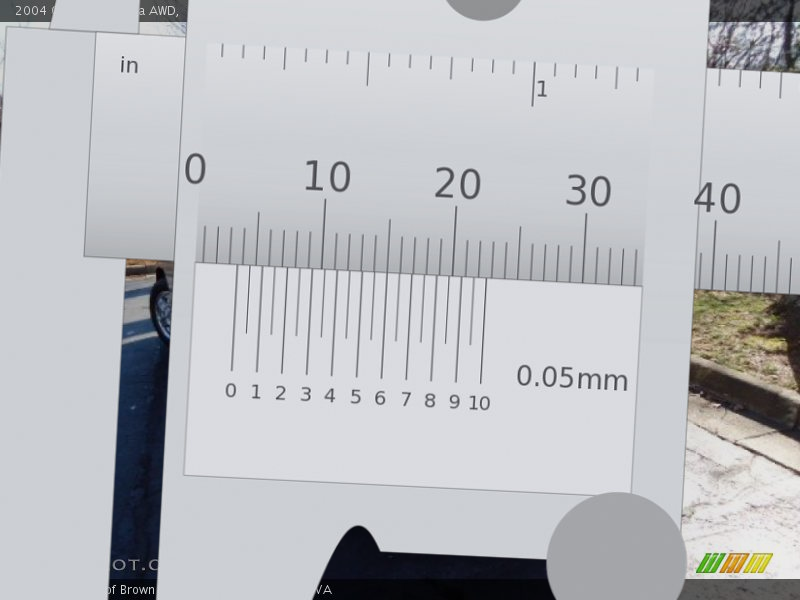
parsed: 3.6 mm
